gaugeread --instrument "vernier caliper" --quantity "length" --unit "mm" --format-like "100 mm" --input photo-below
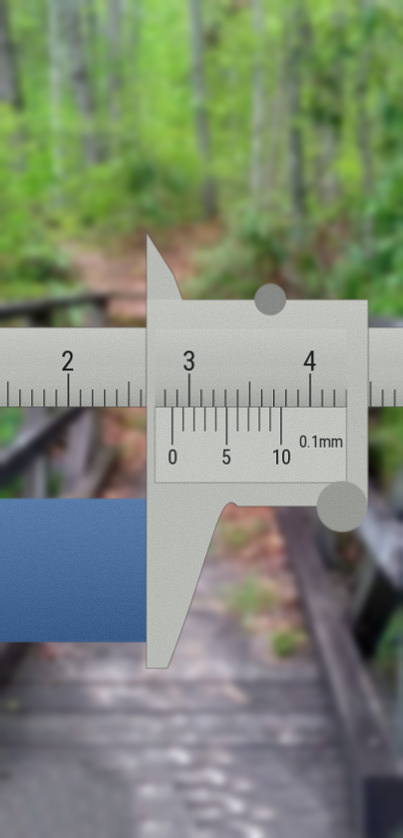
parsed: 28.6 mm
